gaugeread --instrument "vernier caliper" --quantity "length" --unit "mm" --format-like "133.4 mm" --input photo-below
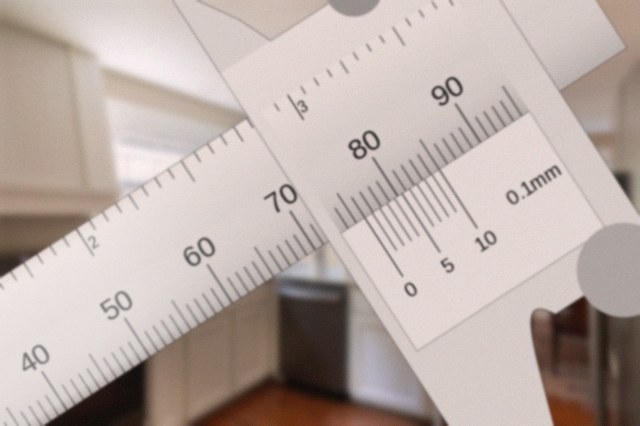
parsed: 76.0 mm
